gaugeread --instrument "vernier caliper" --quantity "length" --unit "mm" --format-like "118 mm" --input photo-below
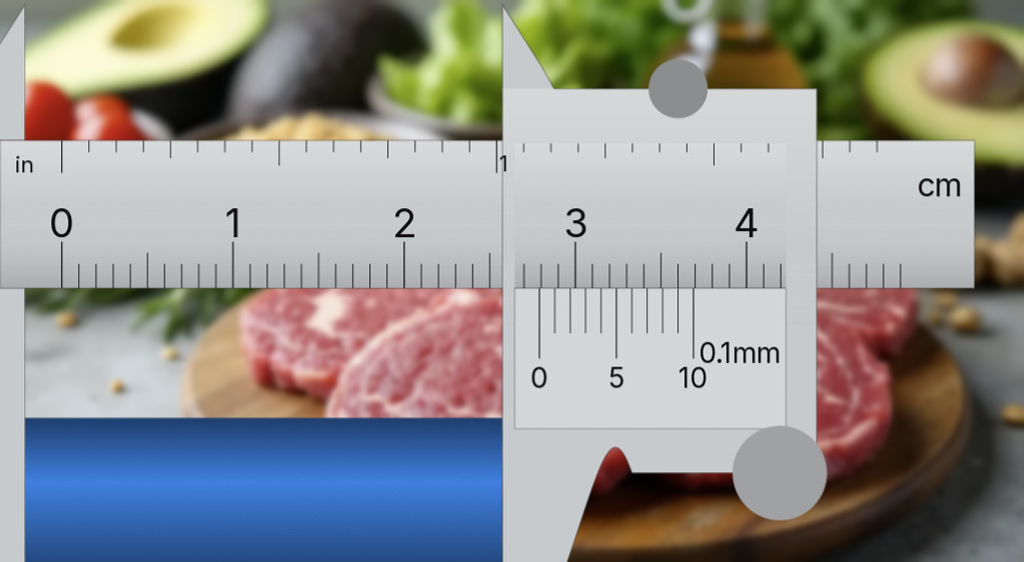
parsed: 27.9 mm
